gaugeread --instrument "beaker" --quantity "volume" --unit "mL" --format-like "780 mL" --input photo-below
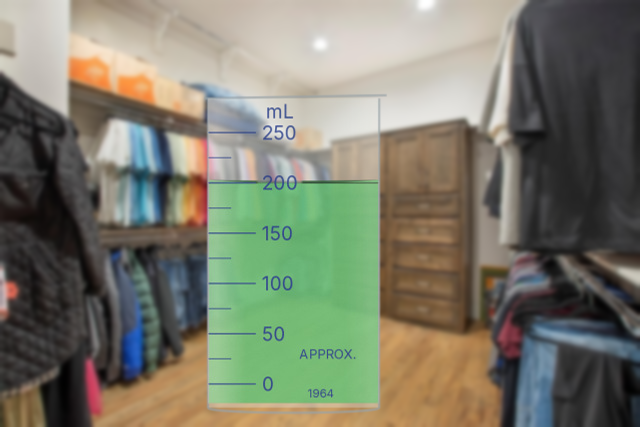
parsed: 200 mL
